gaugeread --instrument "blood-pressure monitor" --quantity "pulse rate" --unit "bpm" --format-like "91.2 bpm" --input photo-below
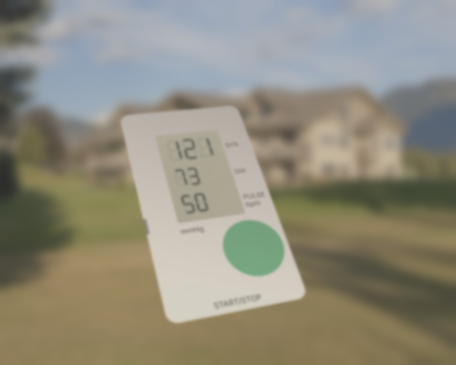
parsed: 50 bpm
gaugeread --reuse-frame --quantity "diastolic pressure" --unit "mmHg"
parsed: 73 mmHg
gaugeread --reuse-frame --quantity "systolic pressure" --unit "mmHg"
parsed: 121 mmHg
